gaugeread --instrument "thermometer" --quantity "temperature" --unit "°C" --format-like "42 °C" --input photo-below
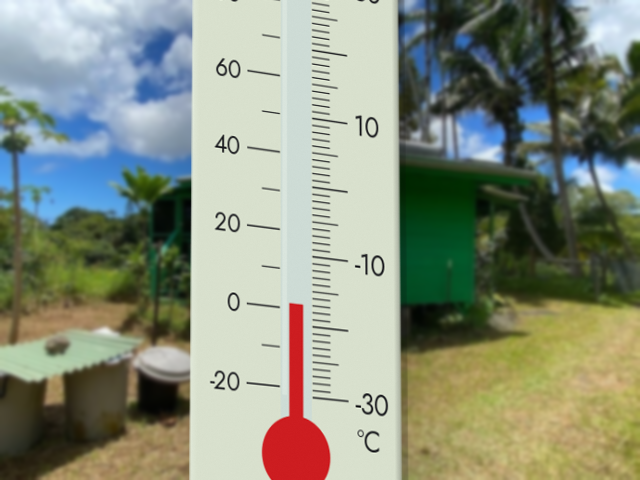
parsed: -17 °C
